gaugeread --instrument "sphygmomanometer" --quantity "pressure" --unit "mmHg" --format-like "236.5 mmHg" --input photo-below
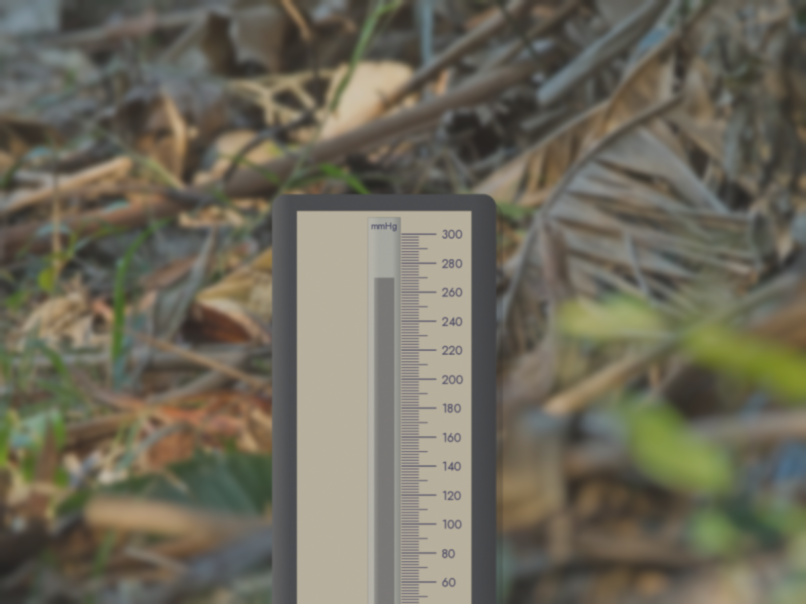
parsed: 270 mmHg
